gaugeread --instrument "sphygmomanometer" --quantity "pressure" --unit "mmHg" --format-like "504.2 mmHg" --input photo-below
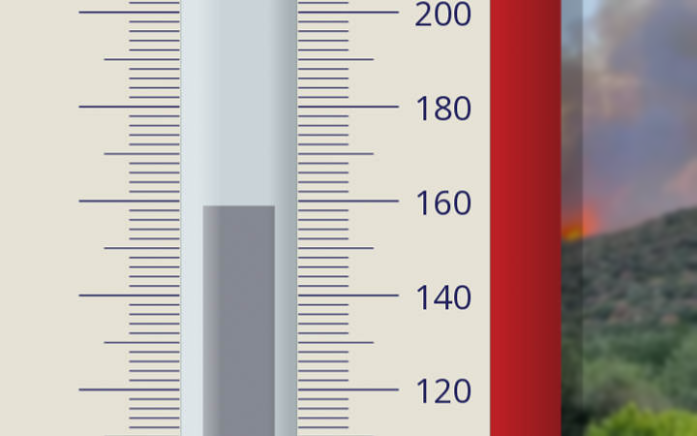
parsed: 159 mmHg
